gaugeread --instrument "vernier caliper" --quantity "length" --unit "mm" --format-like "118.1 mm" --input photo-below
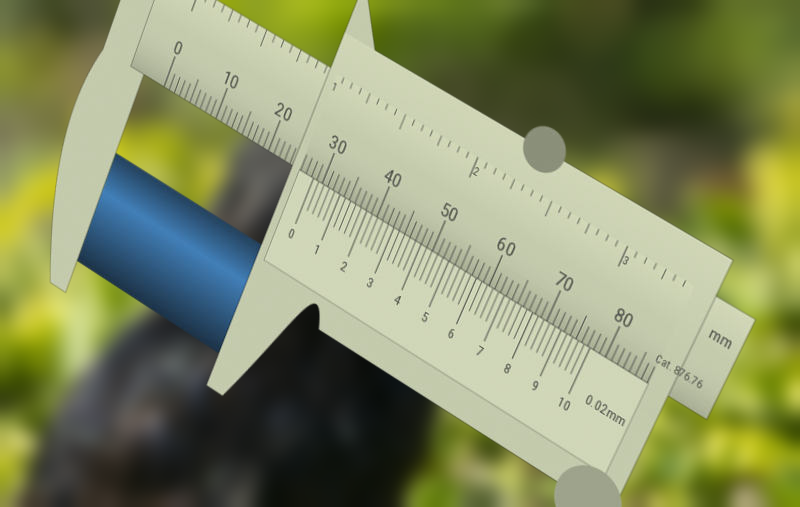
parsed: 28.4 mm
